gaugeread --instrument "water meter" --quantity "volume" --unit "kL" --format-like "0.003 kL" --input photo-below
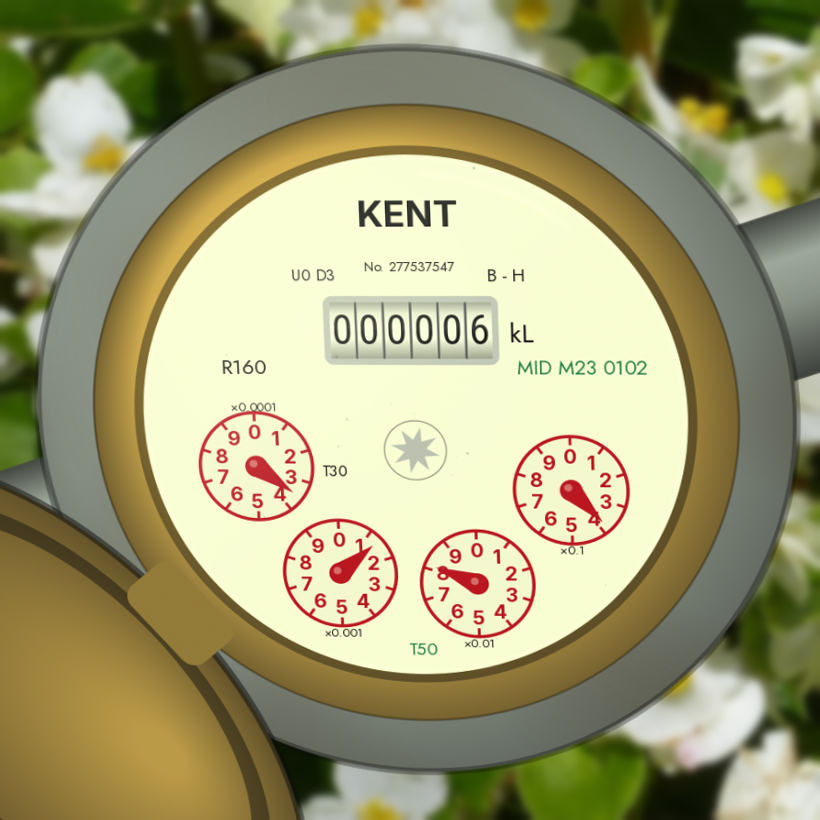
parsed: 6.3813 kL
